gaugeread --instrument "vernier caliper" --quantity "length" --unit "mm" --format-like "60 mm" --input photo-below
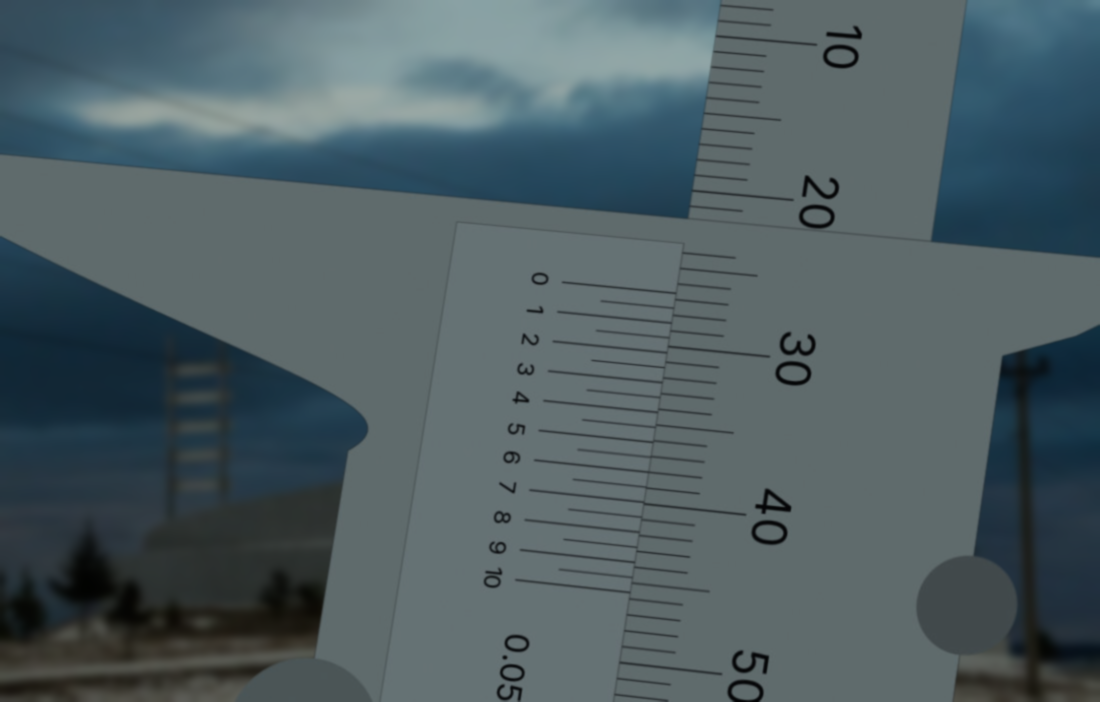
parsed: 26.6 mm
